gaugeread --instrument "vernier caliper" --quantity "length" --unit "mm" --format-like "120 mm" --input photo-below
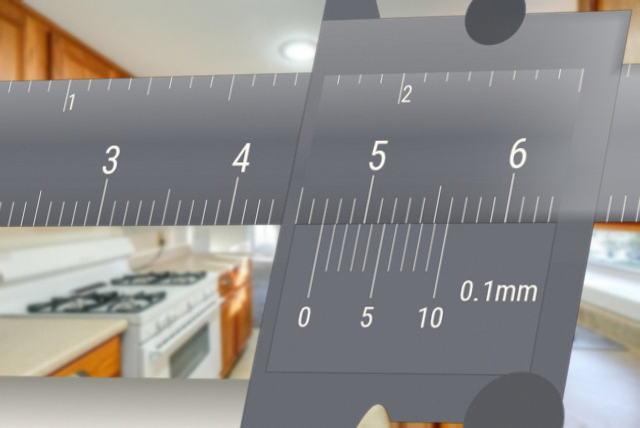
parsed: 47.0 mm
